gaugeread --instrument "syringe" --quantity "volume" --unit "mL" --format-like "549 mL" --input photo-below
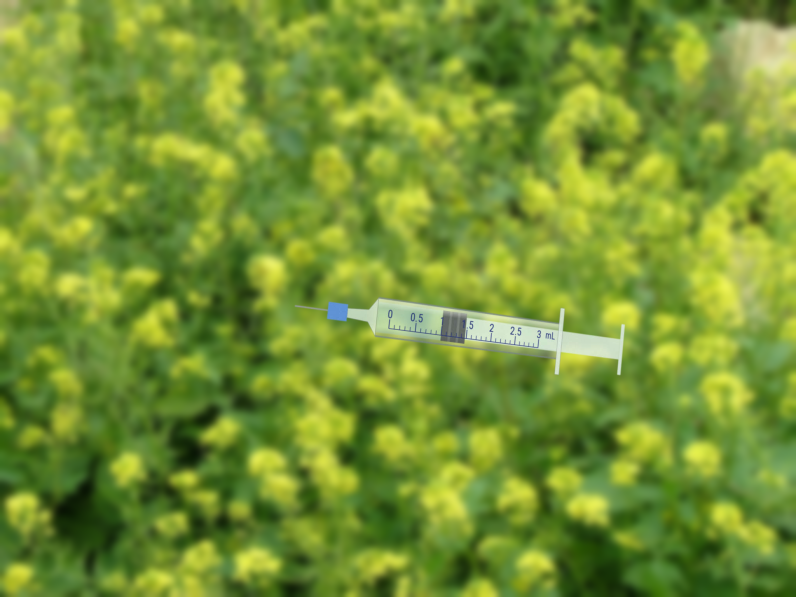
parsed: 1 mL
